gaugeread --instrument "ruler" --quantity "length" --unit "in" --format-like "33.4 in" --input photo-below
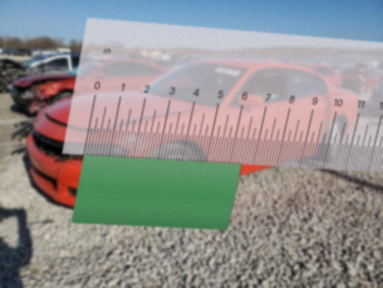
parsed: 6.5 in
